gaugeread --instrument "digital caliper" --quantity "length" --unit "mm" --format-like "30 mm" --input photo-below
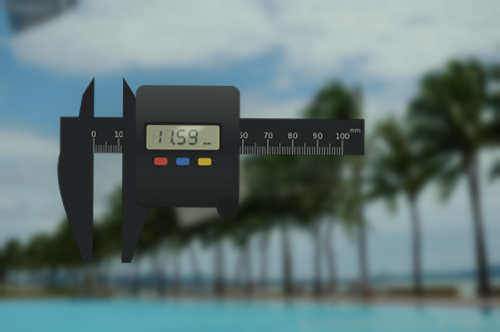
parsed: 11.59 mm
